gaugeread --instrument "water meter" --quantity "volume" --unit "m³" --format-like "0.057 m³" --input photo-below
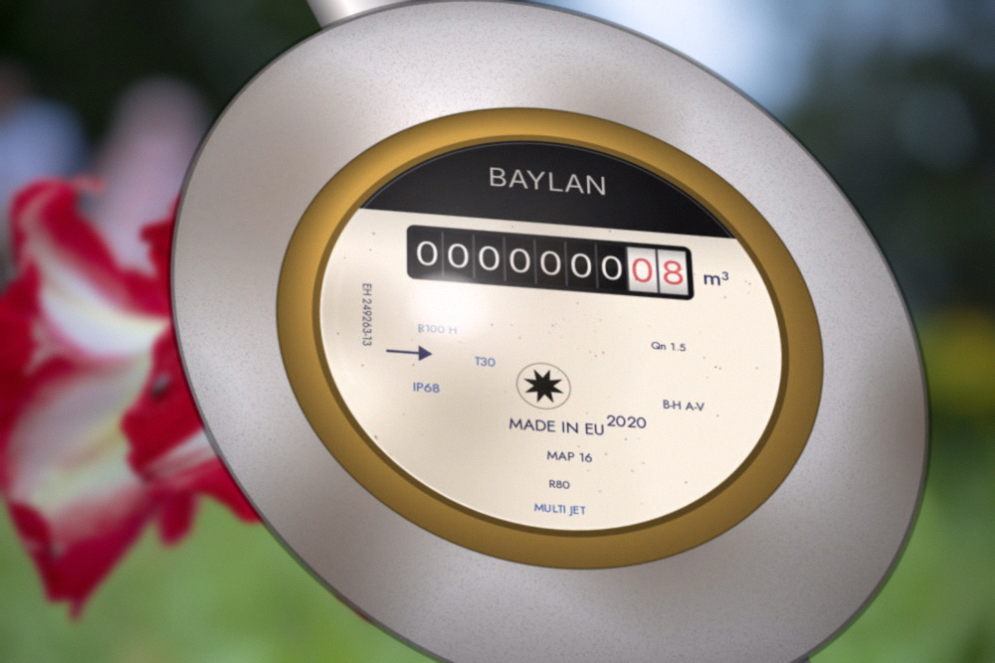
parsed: 0.08 m³
